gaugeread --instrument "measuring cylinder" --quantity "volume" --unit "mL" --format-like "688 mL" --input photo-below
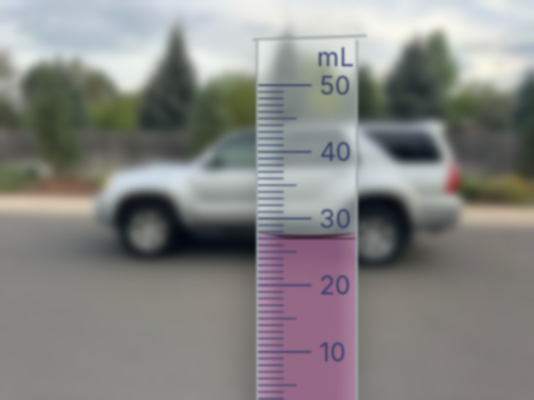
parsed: 27 mL
